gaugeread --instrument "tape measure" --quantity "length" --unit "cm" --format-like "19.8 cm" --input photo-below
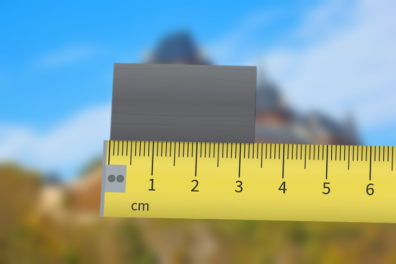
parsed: 3.3 cm
